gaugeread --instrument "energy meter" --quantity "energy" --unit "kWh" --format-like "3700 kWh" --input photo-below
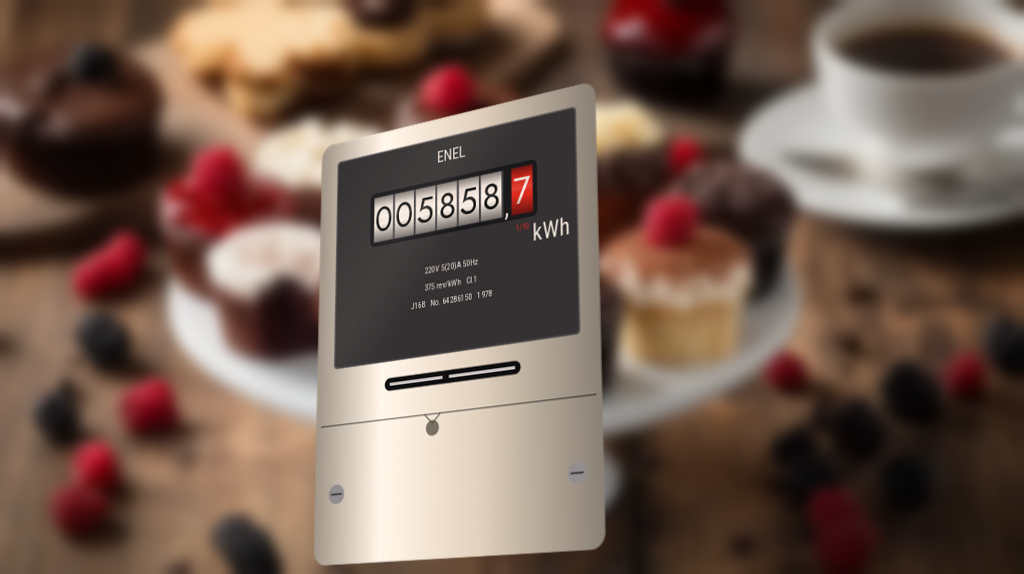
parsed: 5858.7 kWh
